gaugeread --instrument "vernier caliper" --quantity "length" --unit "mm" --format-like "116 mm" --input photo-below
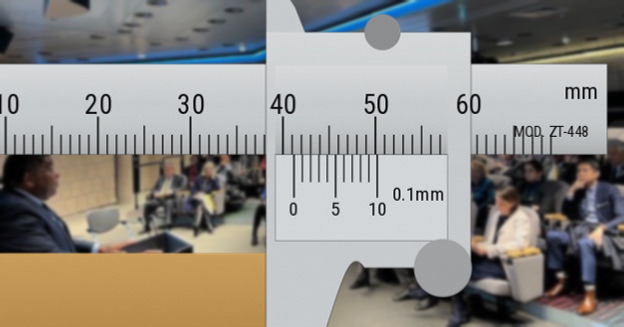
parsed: 41.2 mm
